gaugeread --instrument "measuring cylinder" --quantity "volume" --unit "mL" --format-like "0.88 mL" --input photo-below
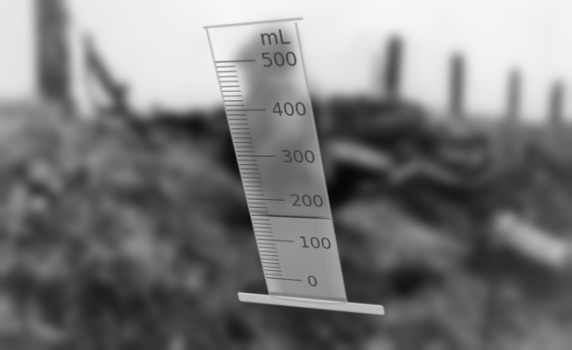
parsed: 160 mL
